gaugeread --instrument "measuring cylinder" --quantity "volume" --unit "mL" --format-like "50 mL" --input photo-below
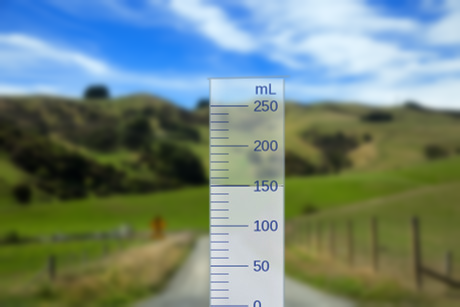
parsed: 150 mL
